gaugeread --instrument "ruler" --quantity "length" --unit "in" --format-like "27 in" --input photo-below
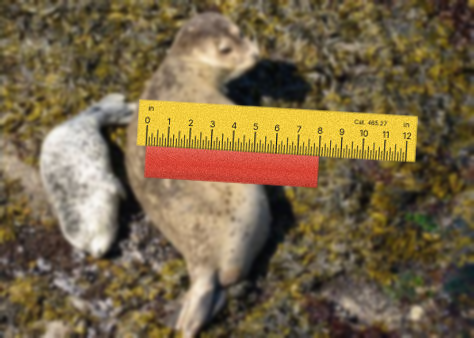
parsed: 8 in
